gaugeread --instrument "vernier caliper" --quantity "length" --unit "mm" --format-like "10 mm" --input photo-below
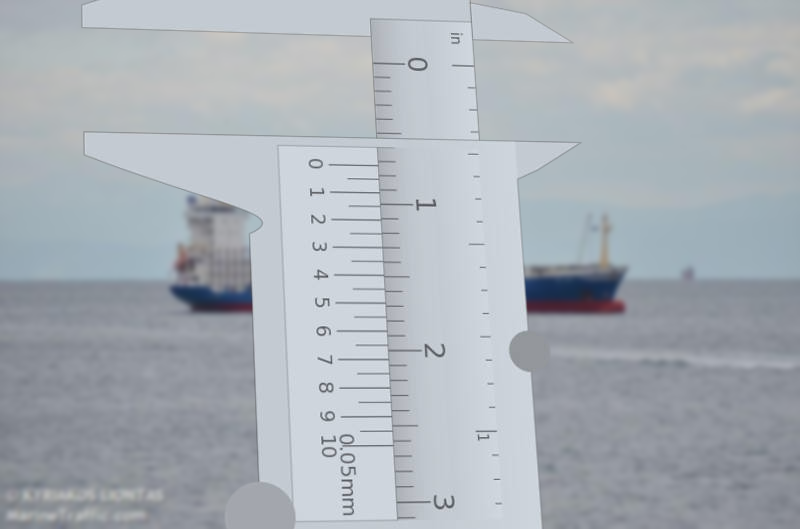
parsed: 7.3 mm
